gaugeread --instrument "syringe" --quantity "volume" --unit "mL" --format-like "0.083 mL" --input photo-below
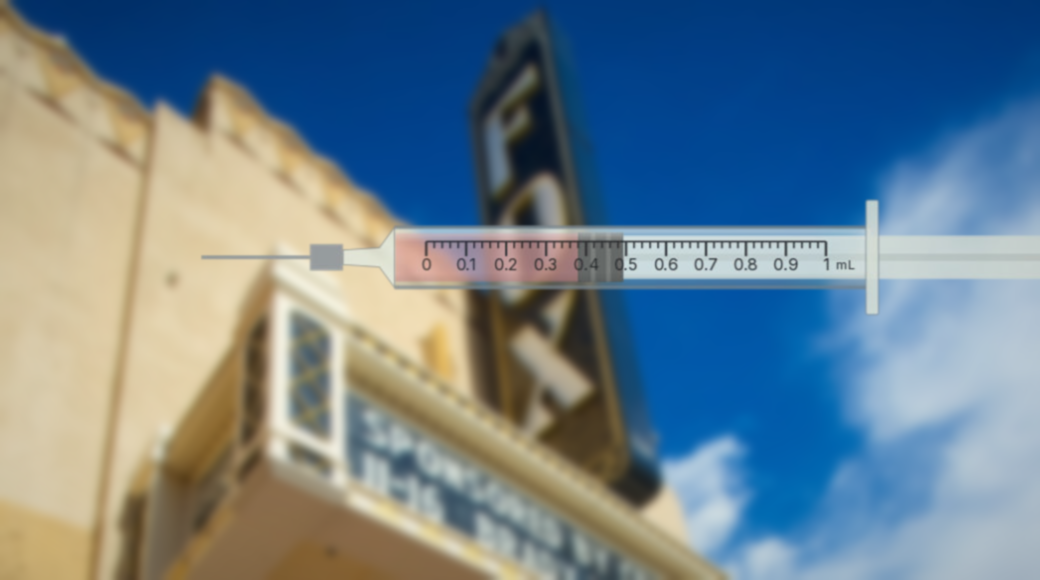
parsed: 0.38 mL
